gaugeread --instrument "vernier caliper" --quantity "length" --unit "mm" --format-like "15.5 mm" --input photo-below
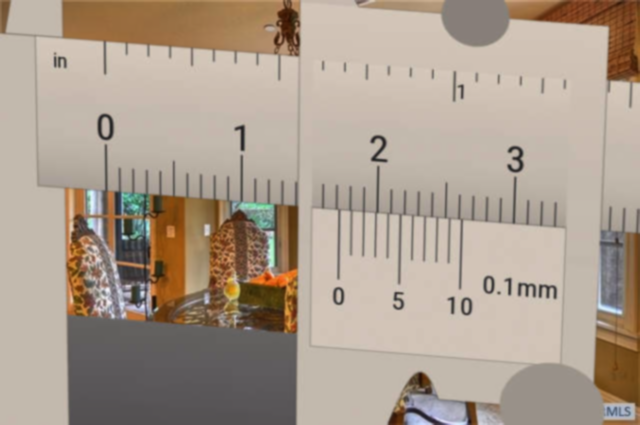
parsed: 17.2 mm
